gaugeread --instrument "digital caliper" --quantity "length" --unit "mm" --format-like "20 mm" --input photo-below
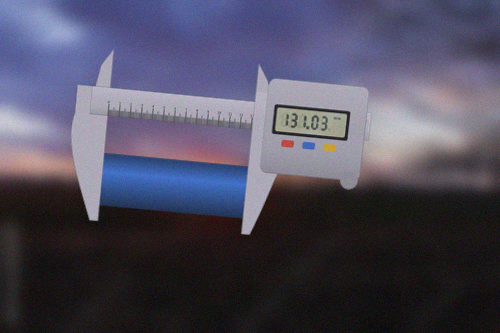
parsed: 131.03 mm
